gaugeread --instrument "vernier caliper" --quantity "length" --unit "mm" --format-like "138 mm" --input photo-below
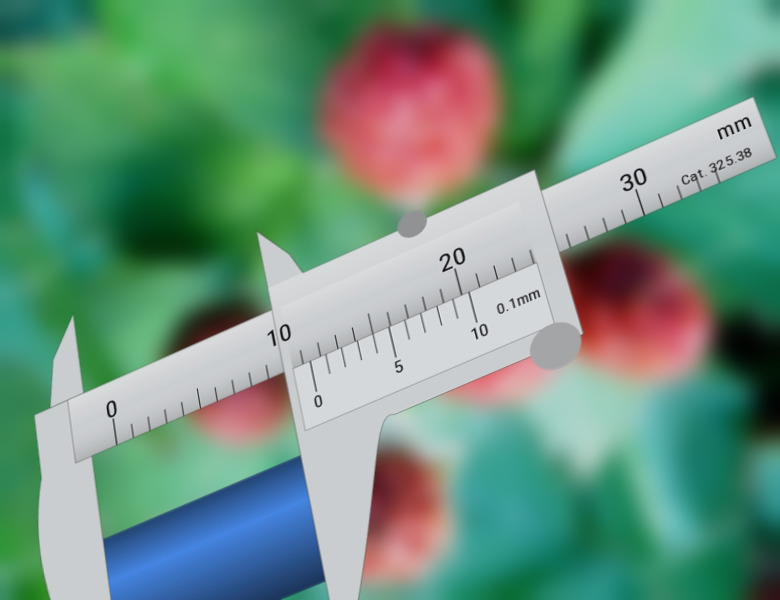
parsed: 11.4 mm
